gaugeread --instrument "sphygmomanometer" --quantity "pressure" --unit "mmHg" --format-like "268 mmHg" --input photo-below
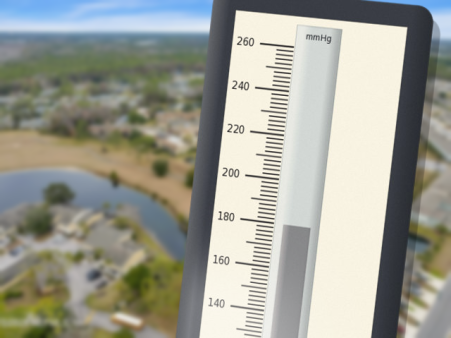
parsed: 180 mmHg
